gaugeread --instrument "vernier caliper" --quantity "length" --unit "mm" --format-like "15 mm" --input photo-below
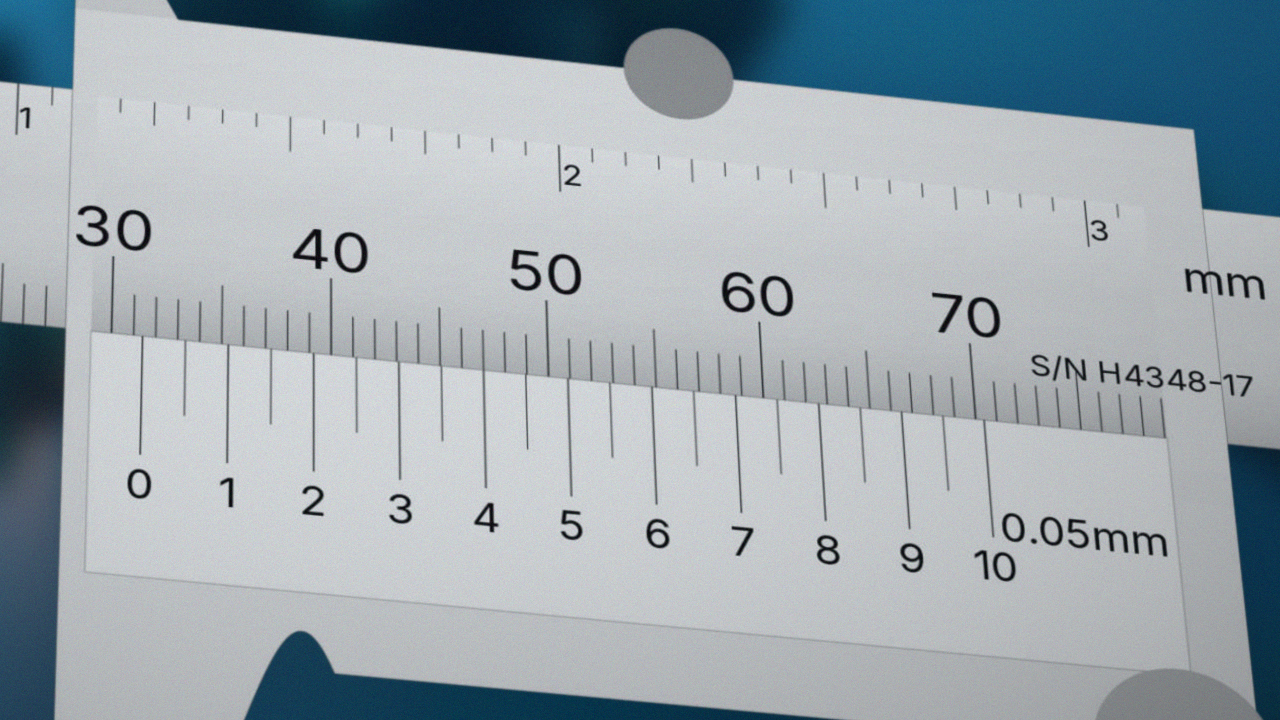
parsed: 31.4 mm
